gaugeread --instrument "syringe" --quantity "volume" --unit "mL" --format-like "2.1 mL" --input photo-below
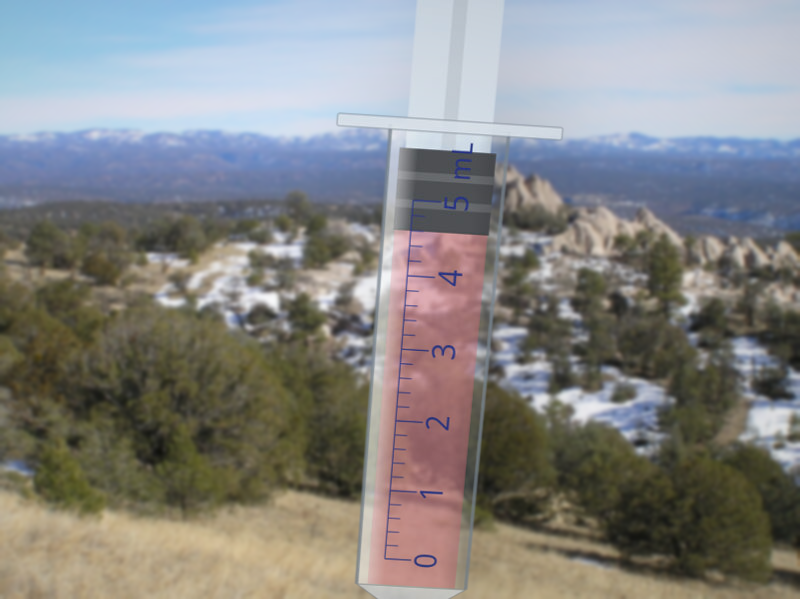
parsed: 4.6 mL
